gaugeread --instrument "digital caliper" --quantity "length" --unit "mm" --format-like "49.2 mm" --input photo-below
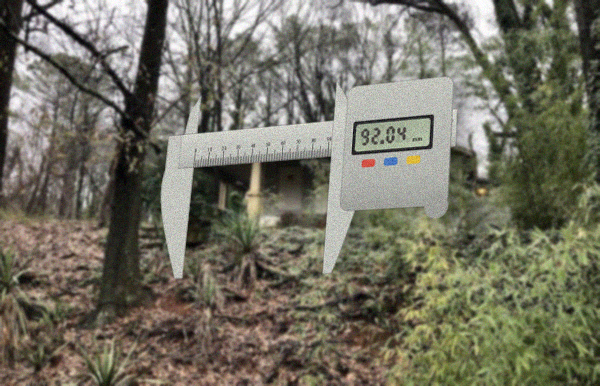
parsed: 92.04 mm
